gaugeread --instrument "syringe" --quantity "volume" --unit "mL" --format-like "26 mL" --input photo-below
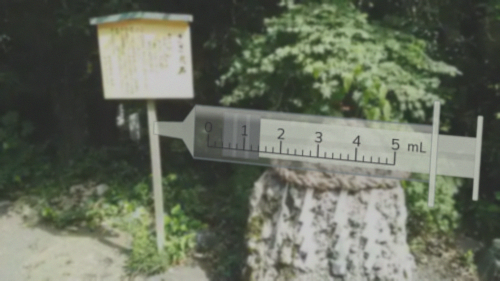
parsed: 0.4 mL
